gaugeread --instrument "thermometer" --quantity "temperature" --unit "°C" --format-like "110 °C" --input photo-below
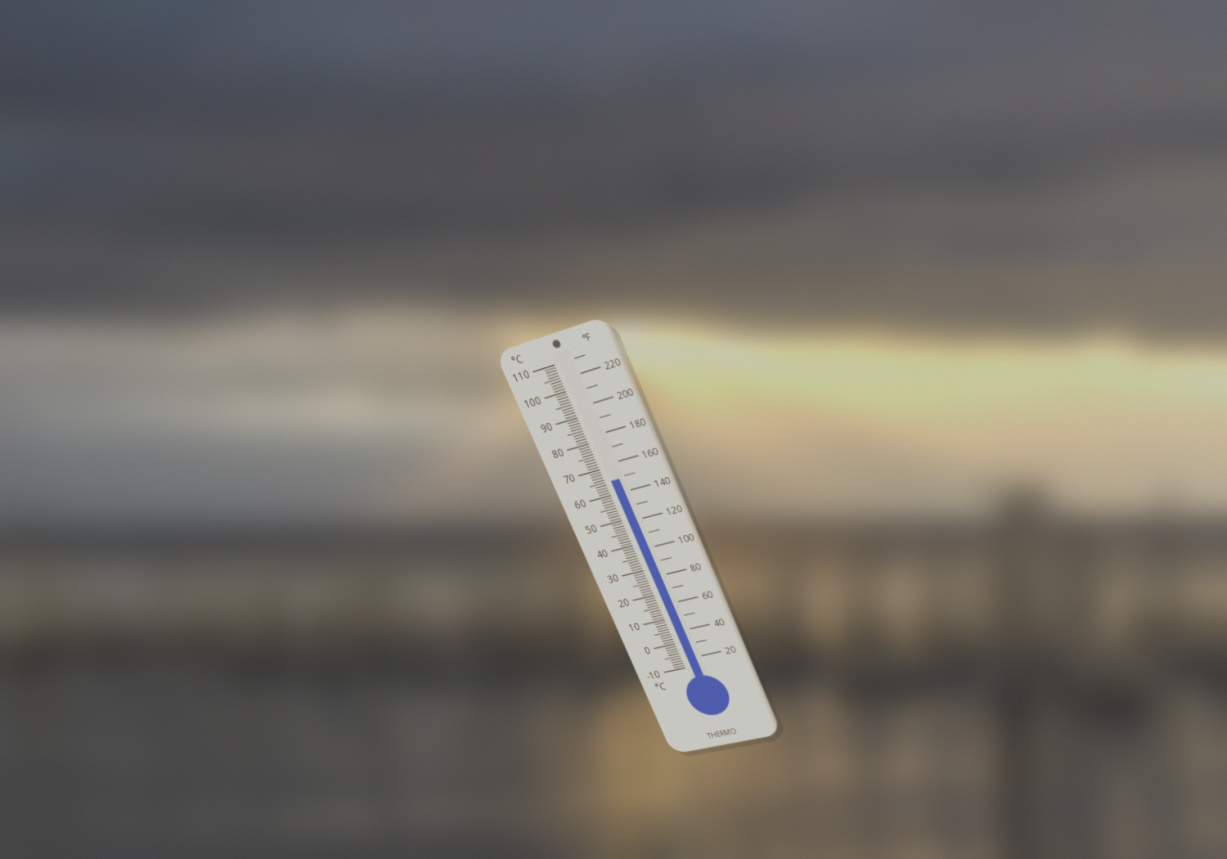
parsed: 65 °C
